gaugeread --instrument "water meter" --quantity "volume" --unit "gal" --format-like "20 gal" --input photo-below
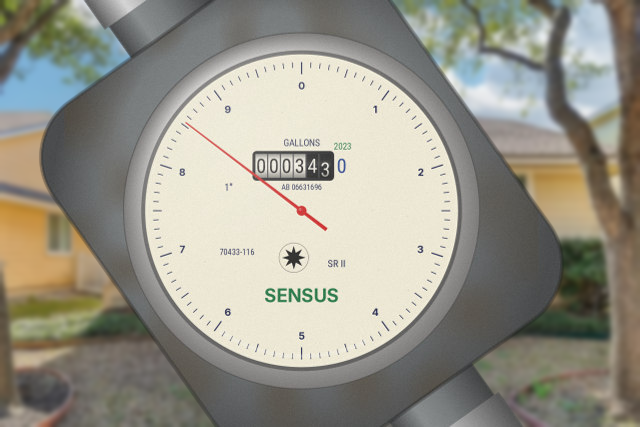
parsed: 3428.5 gal
